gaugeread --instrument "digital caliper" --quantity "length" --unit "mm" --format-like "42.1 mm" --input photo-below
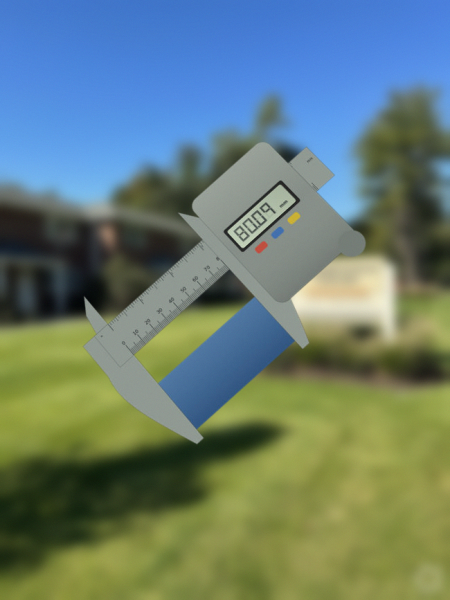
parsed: 80.09 mm
